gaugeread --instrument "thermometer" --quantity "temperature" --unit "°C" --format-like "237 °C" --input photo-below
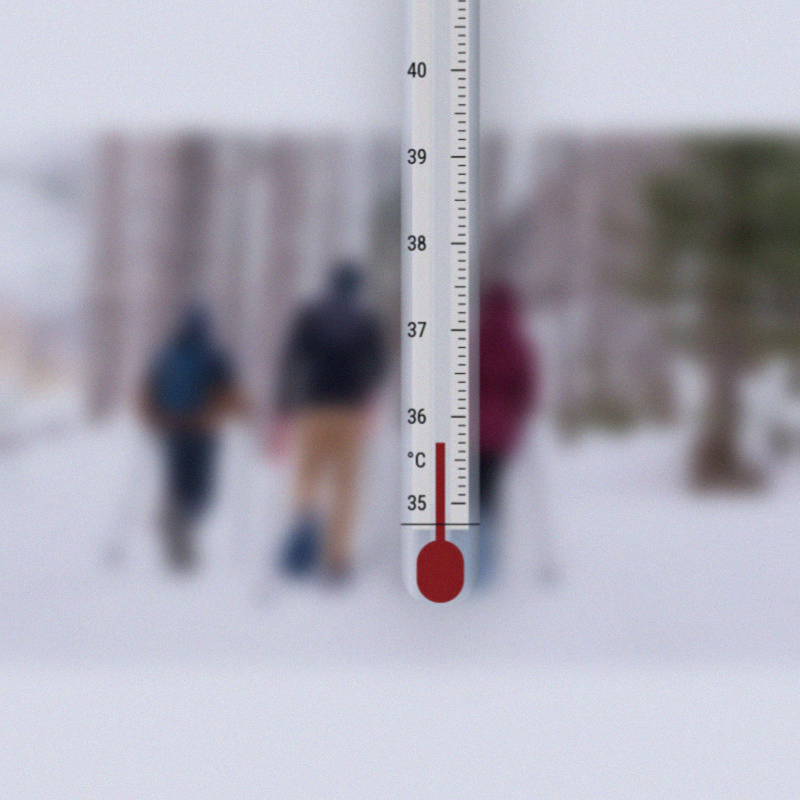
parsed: 35.7 °C
